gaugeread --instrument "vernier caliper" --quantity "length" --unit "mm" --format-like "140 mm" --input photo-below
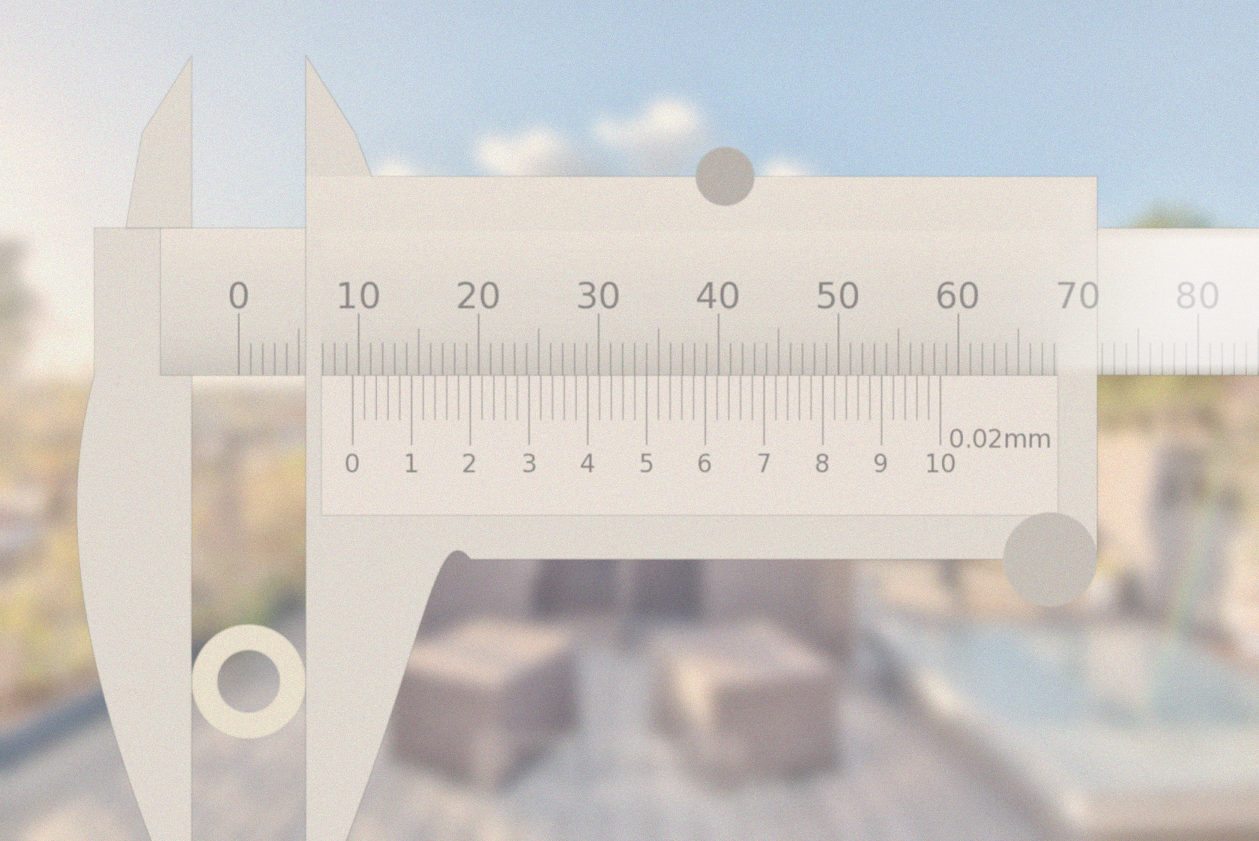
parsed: 9.5 mm
